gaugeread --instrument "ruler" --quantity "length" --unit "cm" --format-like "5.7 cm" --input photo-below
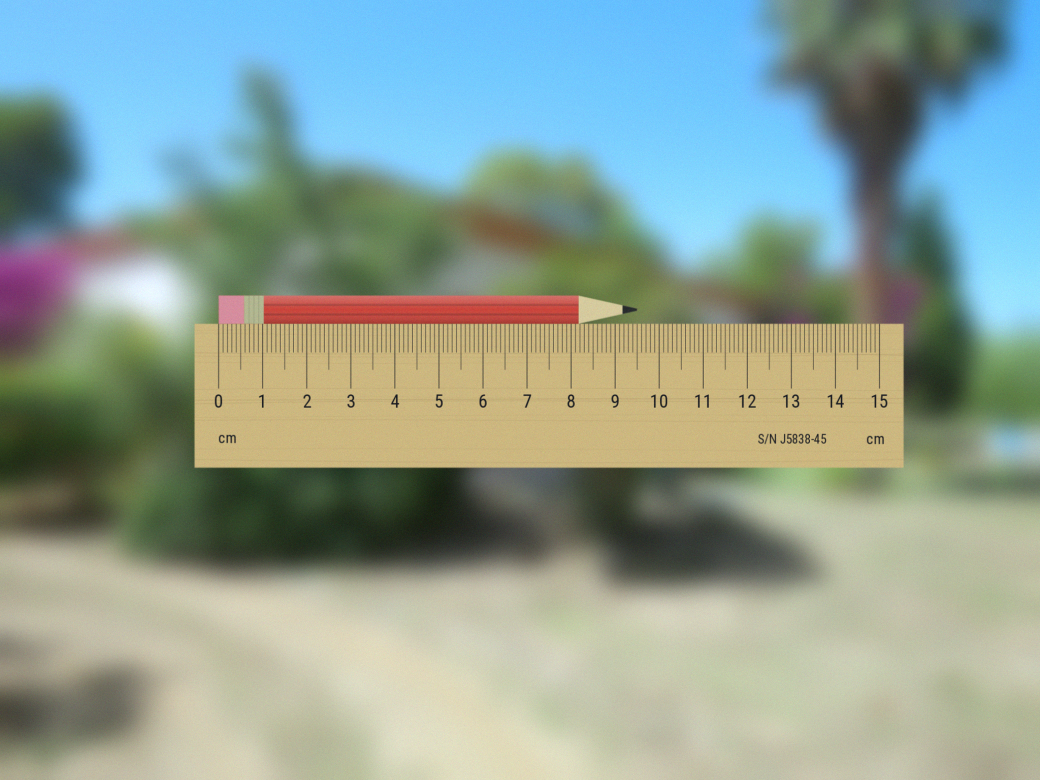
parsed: 9.5 cm
